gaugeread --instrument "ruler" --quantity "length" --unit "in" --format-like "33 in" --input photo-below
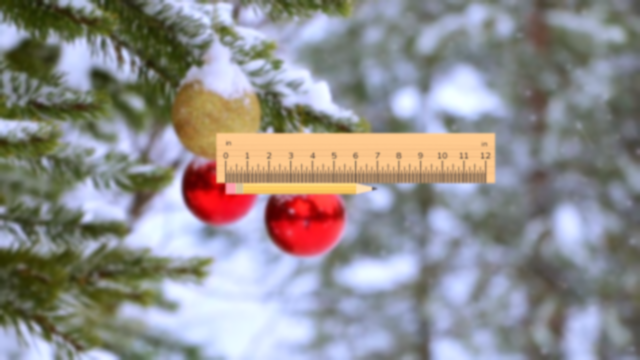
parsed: 7 in
